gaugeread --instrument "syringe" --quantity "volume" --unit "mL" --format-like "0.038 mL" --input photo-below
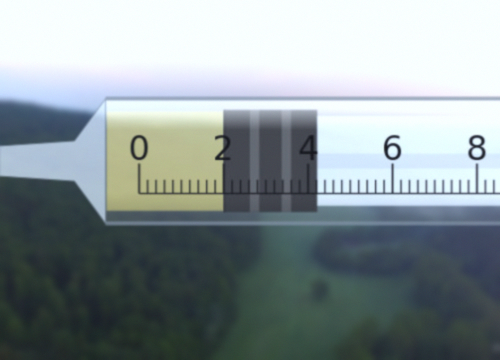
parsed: 2 mL
